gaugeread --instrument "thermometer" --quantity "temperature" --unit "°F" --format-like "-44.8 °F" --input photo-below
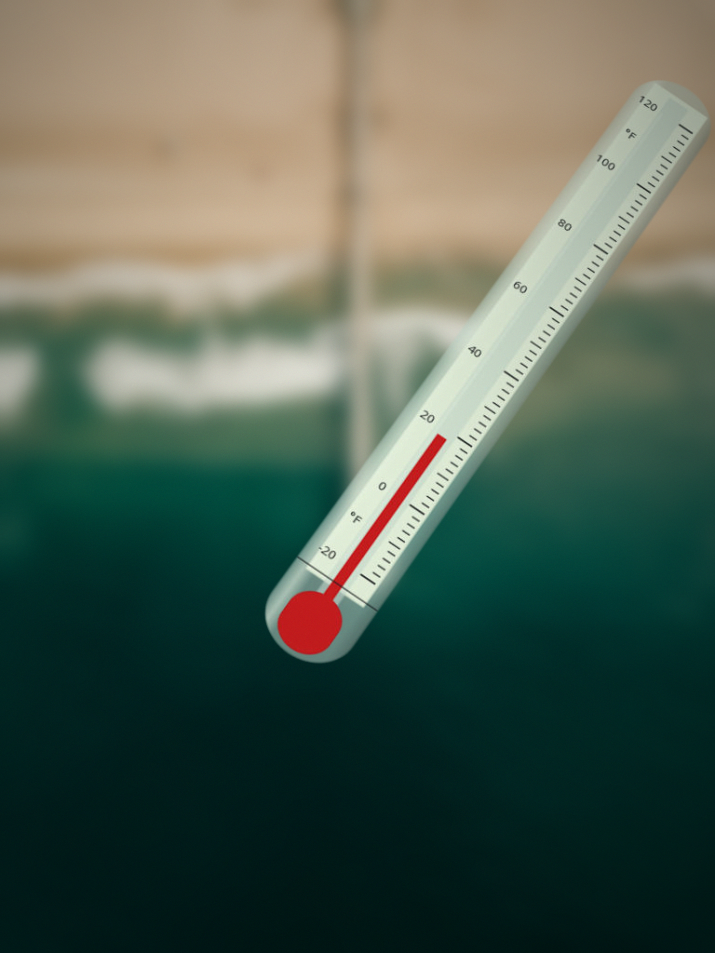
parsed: 18 °F
